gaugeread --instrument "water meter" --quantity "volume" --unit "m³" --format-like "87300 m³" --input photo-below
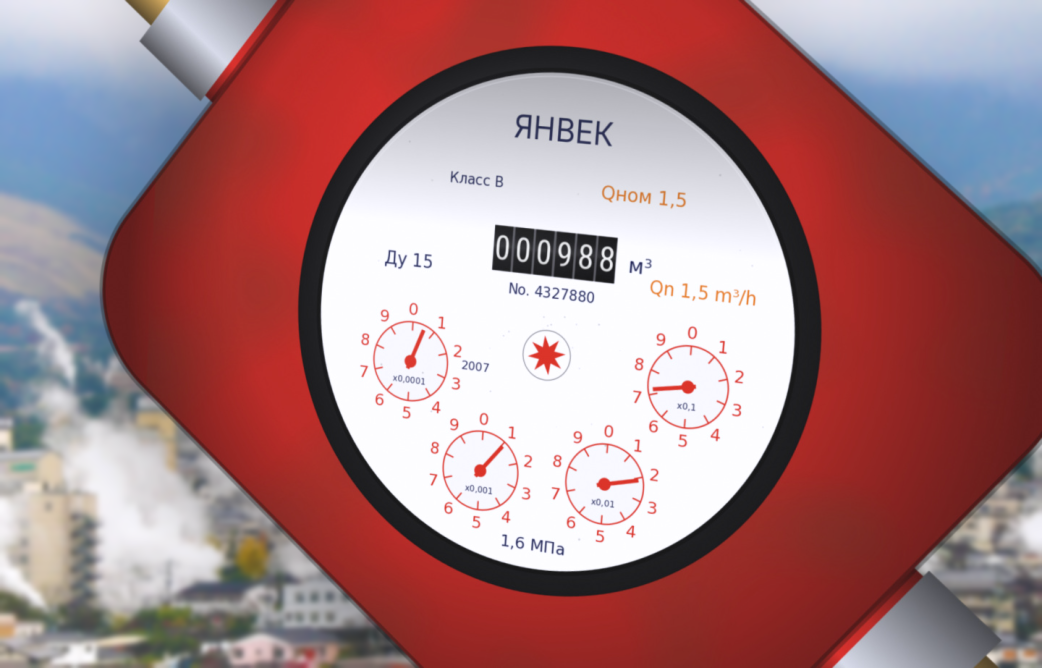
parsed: 988.7210 m³
